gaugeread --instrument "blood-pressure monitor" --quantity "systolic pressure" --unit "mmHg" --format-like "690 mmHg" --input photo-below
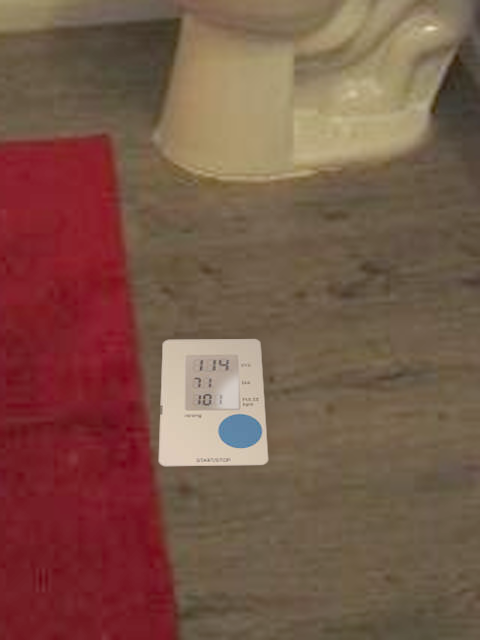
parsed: 114 mmHg
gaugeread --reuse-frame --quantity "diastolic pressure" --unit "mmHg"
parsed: 71 mmHg
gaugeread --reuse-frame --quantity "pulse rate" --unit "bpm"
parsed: 101 bpm
